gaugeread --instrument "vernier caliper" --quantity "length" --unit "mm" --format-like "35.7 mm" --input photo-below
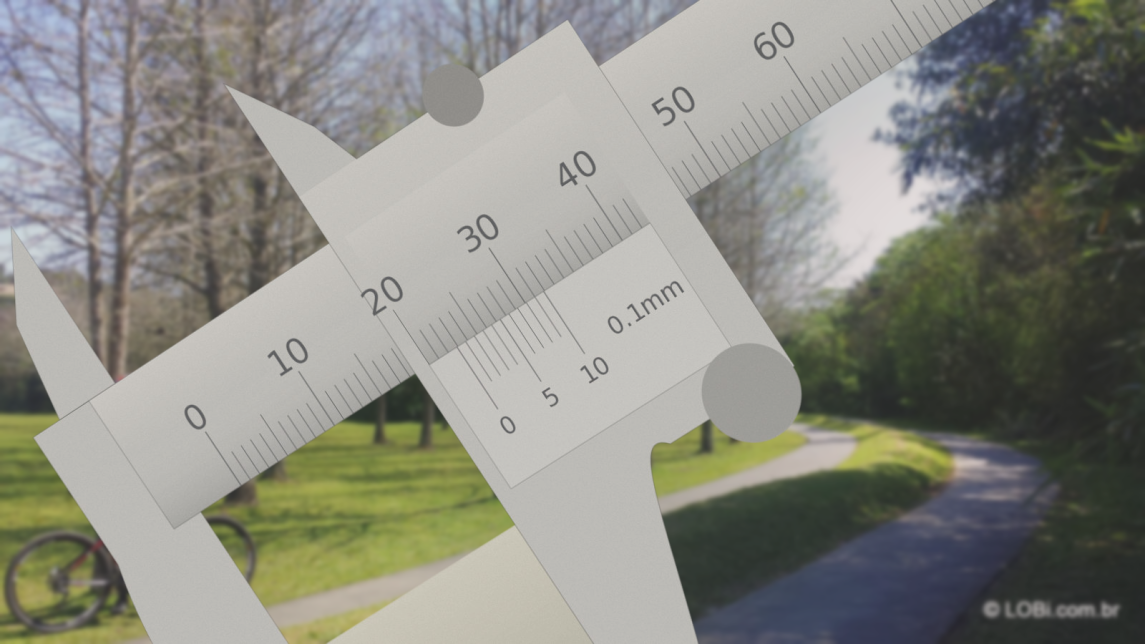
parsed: 22.9 mm
